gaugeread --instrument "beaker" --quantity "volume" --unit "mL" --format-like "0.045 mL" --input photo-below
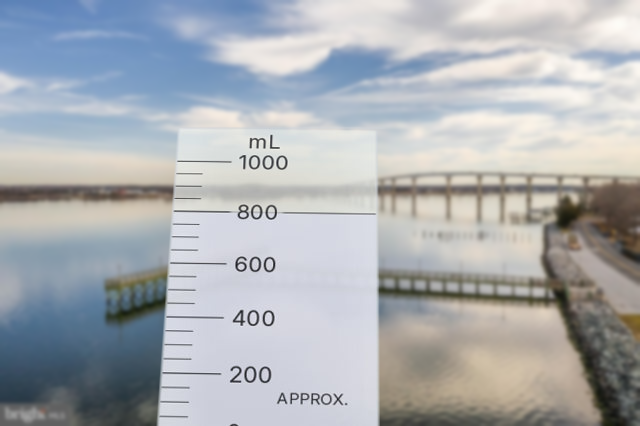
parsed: 800 mL
